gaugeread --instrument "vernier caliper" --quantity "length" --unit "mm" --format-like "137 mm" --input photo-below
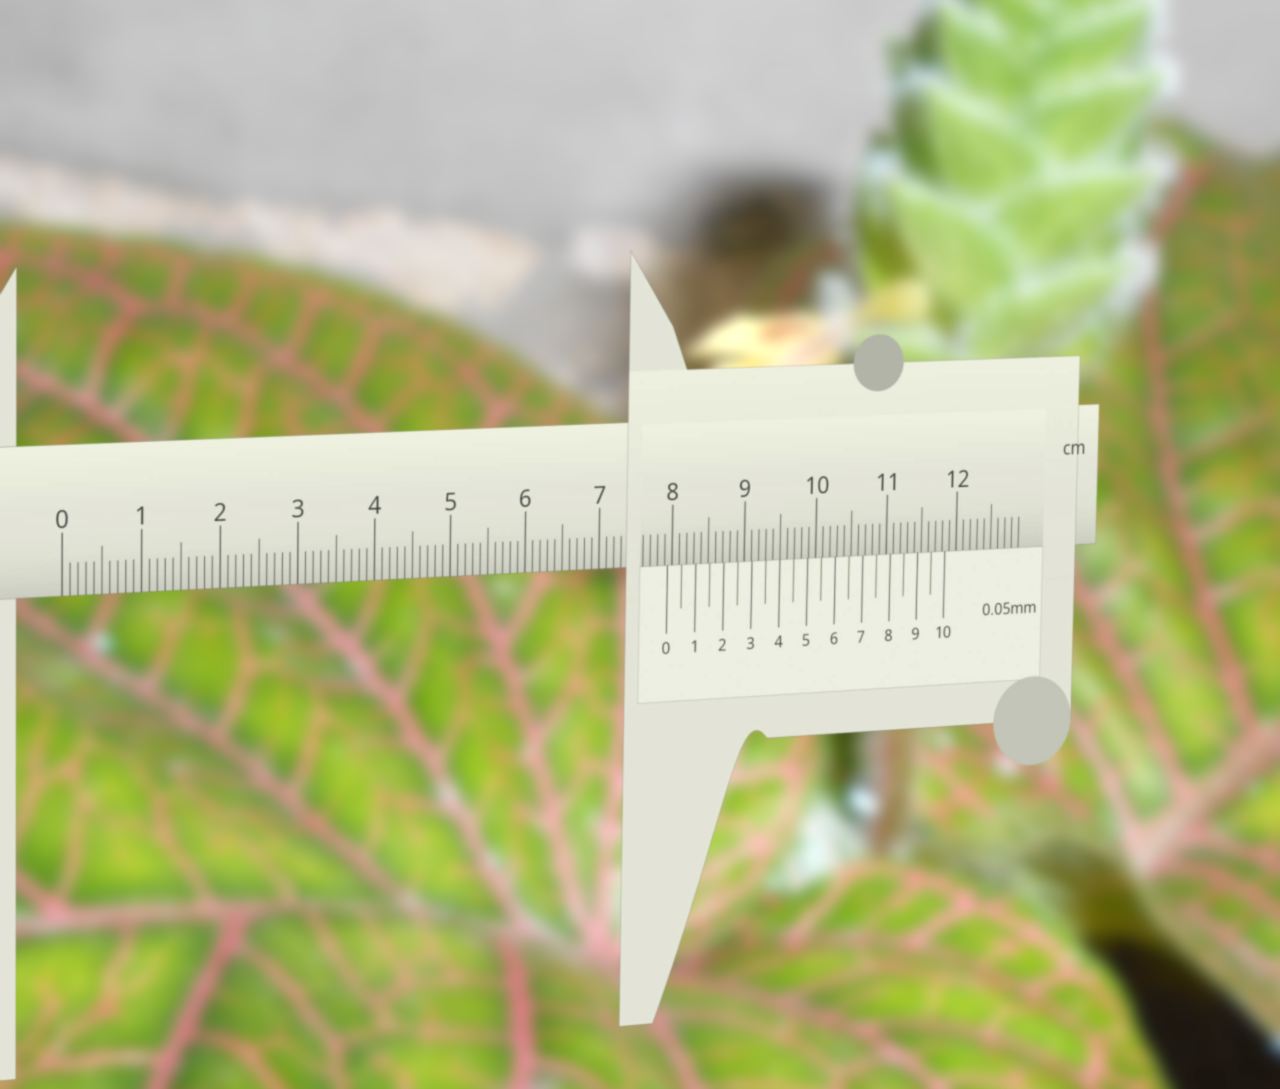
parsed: 79.4 mm
